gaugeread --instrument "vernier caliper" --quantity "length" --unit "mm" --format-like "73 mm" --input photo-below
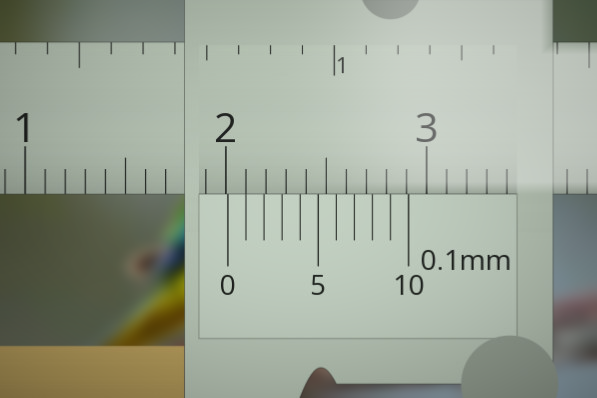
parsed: 20.1 mm
